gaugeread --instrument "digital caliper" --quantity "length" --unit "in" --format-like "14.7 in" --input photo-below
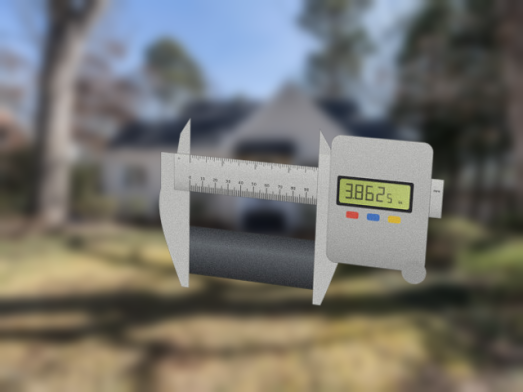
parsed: 3.8625 in
